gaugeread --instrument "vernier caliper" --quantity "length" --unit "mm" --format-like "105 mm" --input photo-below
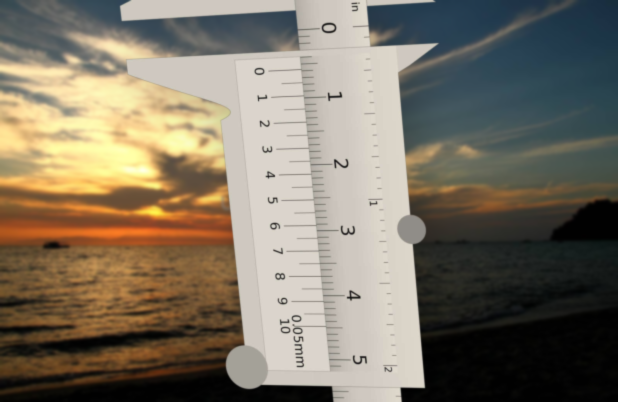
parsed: 5.8 mm
